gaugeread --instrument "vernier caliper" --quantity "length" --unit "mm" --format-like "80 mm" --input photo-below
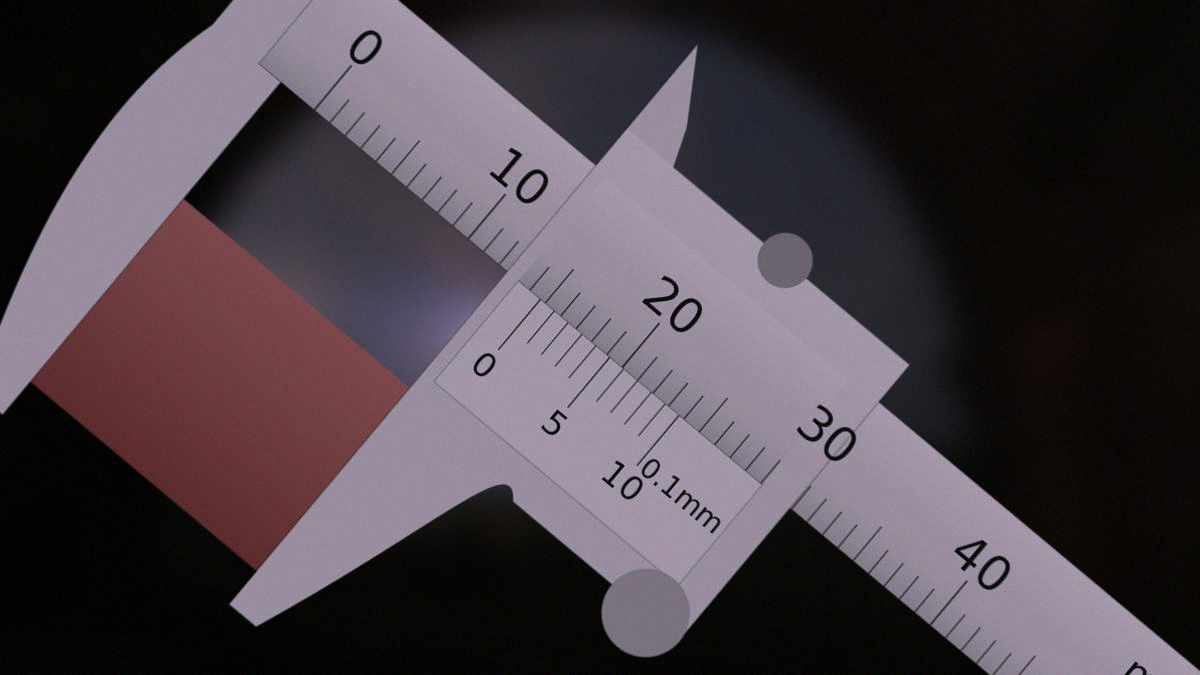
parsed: 14.7 mm
